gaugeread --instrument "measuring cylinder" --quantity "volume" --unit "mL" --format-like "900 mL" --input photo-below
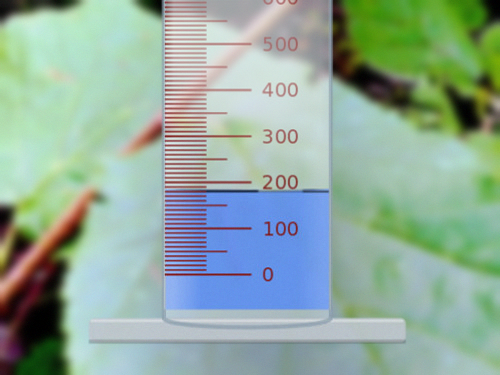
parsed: 180 mL
